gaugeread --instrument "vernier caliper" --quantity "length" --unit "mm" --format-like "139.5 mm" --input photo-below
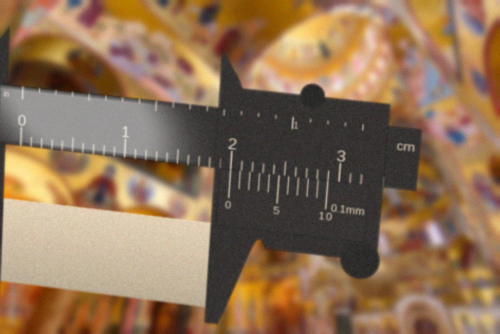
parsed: 20.0 mm
